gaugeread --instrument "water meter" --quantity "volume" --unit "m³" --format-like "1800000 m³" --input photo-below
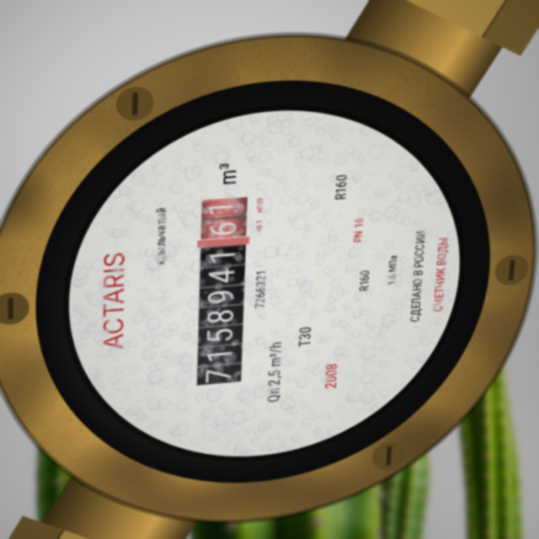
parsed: 7158941.61 m³
